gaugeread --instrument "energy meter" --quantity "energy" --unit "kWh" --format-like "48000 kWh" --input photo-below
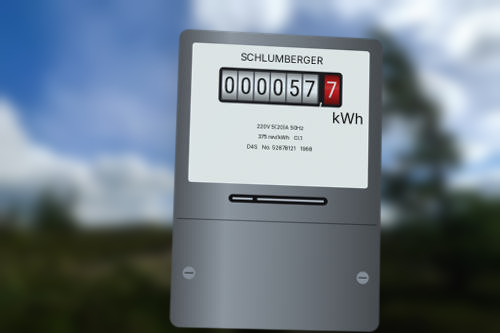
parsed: 57.7 kWh
